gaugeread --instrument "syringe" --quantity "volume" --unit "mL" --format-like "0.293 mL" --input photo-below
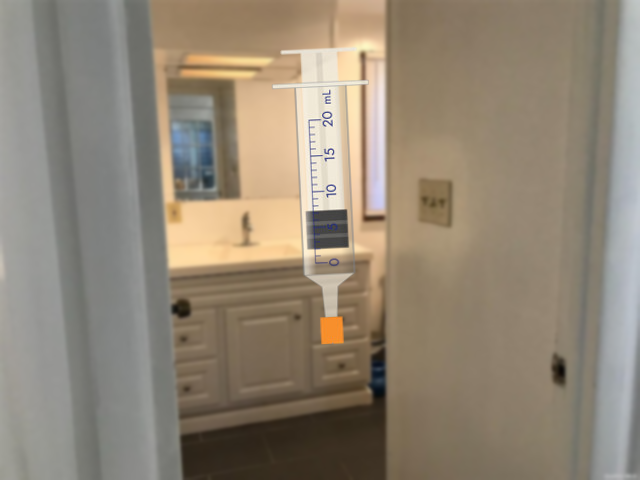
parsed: 2 mL
